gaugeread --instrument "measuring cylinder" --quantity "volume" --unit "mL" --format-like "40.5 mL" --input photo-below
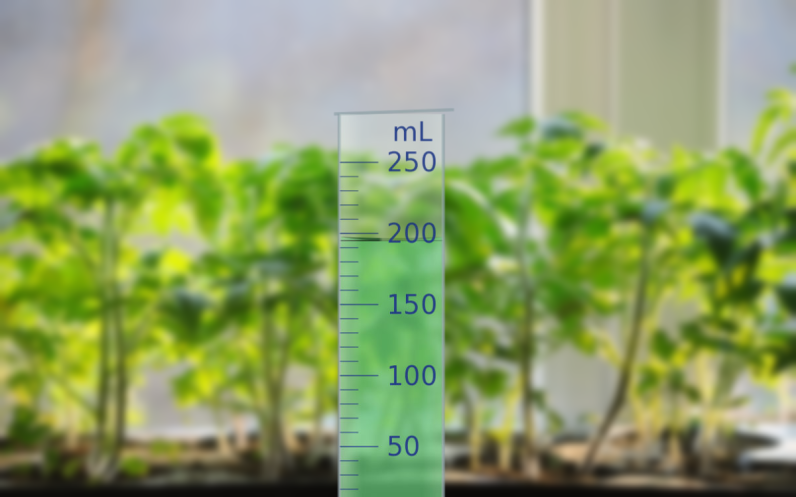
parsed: 195 mL
